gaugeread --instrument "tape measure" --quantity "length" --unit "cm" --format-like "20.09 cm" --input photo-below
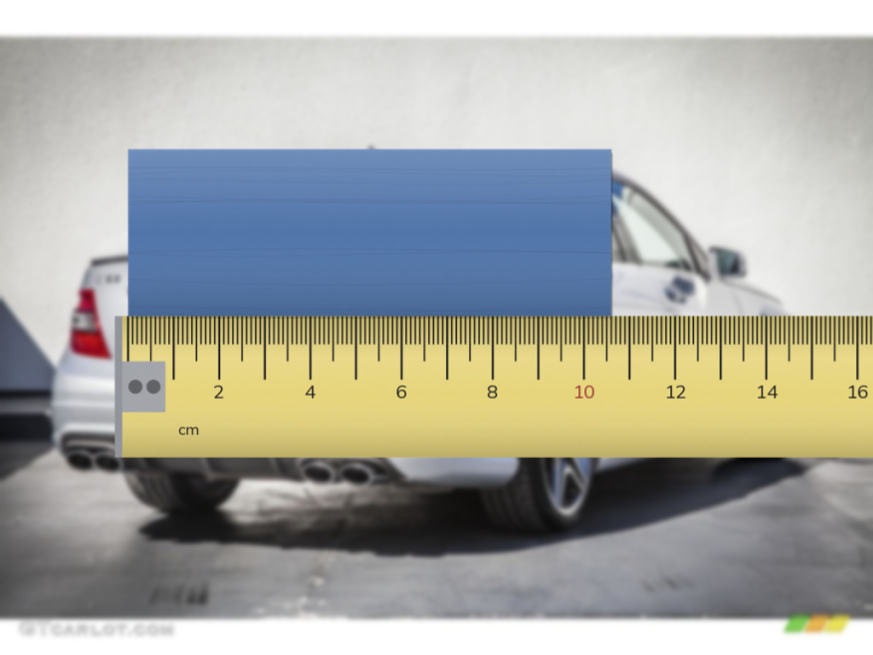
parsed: 10.6 cm
